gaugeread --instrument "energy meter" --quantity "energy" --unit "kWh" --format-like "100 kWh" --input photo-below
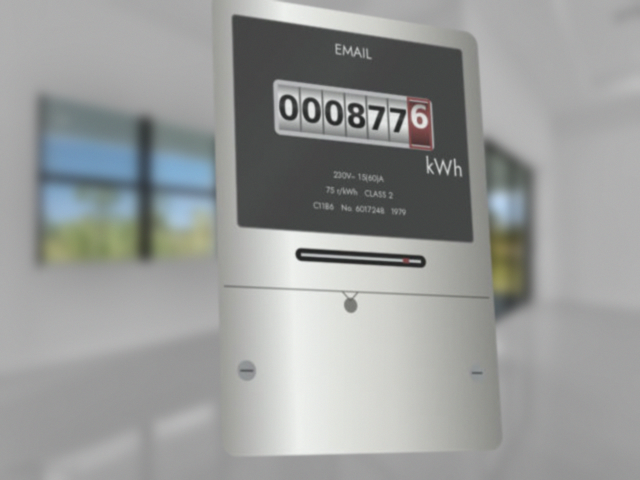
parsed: 877.6 kWh
